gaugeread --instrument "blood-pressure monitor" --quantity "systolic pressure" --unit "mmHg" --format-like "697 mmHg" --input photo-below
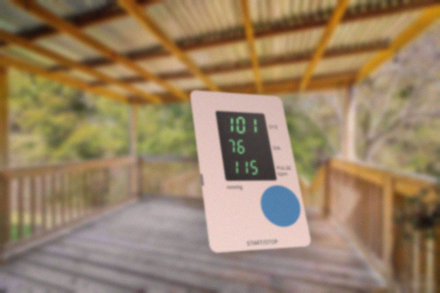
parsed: 101 mmHg
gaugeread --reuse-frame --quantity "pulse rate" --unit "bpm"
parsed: 115 bpm
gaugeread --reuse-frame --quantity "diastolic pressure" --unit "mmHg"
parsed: 76 mmHg
